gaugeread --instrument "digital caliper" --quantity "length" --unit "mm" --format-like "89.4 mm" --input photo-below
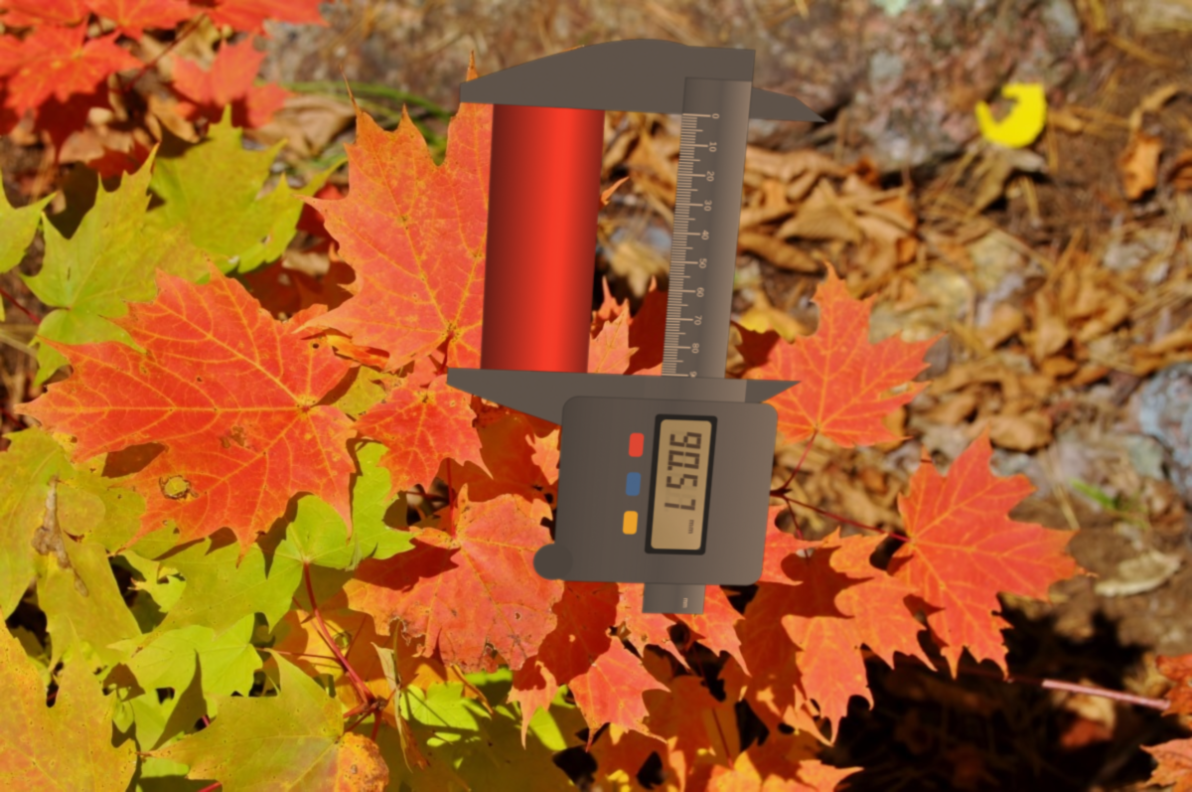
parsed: 90.57 mm
